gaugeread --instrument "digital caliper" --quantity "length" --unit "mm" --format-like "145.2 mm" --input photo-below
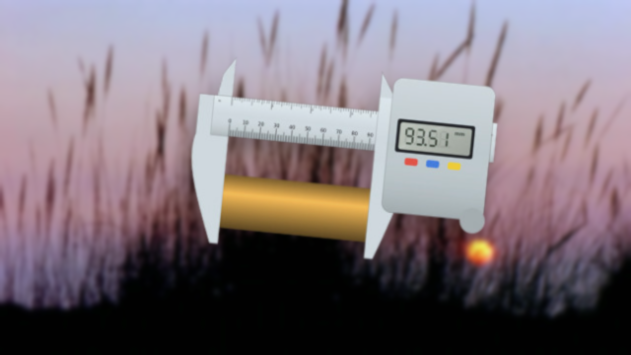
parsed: 93.51 mm
